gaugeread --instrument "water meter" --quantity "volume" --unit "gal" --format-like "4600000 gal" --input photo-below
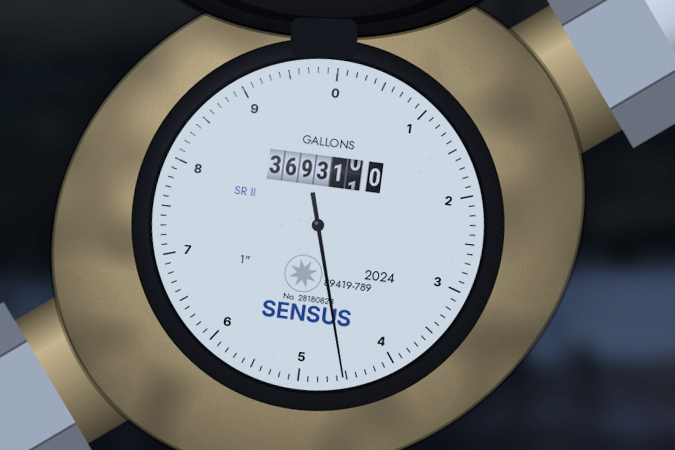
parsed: 3693104.5 gal
